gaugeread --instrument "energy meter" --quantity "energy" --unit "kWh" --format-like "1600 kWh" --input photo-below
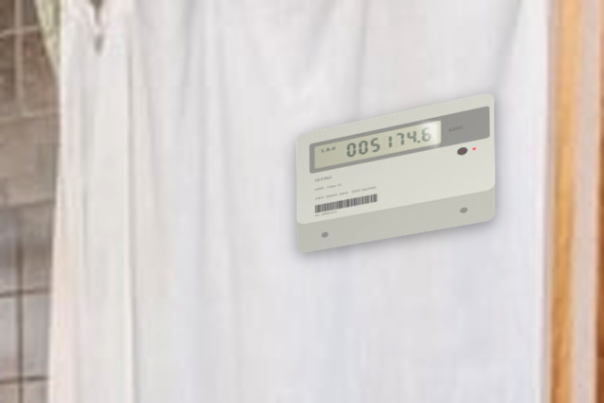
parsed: 5174.6 kWh
